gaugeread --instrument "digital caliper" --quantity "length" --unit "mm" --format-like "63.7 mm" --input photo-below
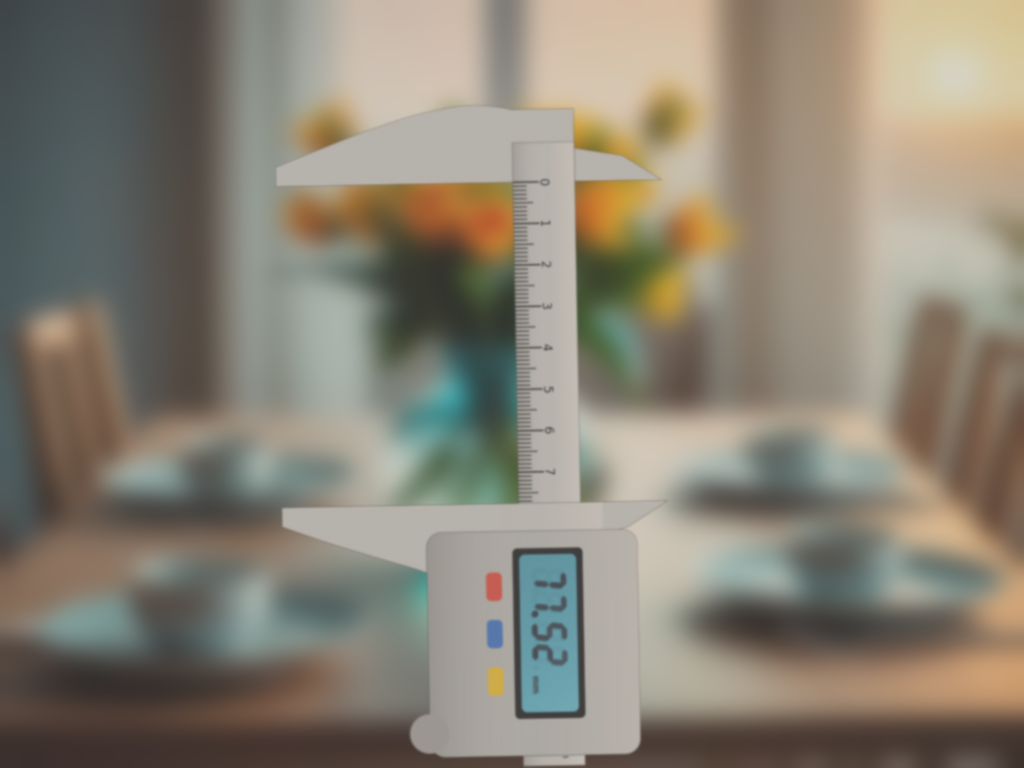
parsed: 77.52 mm
